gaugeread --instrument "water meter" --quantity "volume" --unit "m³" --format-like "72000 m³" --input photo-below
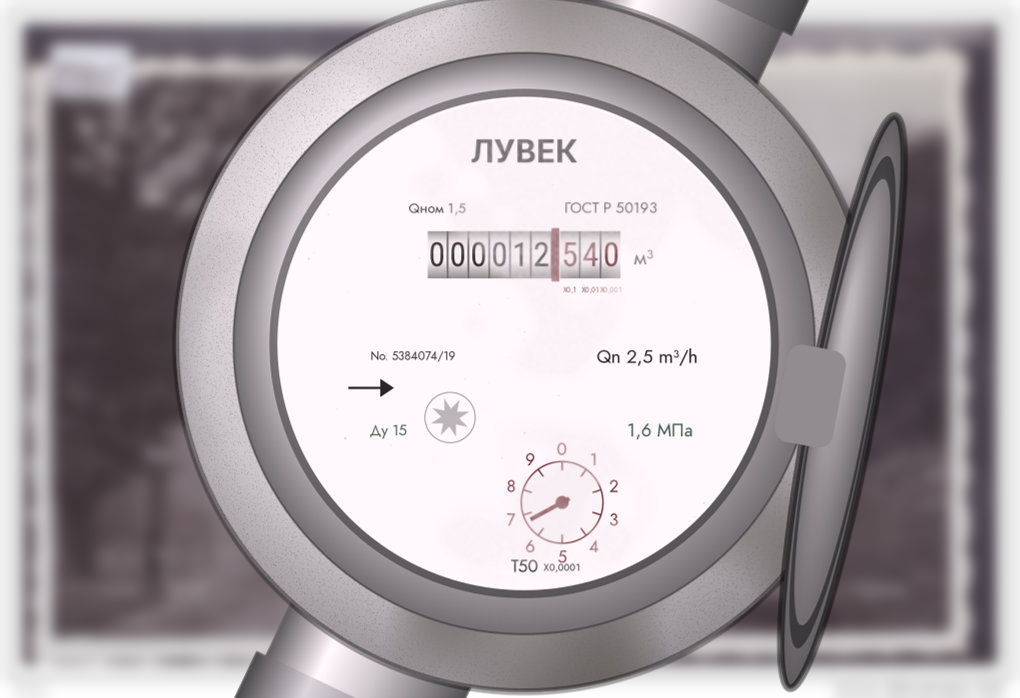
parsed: 12.5406 m³
